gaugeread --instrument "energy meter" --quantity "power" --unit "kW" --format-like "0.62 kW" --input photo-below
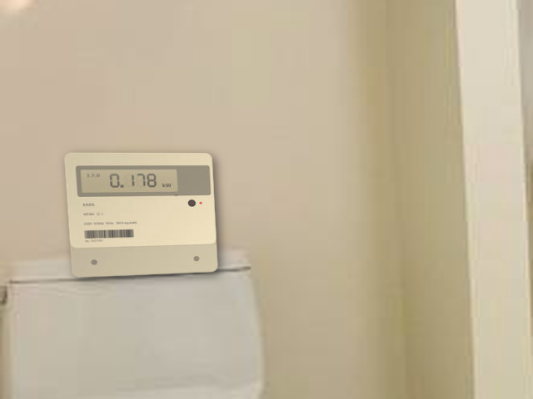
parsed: 0.178 kW
